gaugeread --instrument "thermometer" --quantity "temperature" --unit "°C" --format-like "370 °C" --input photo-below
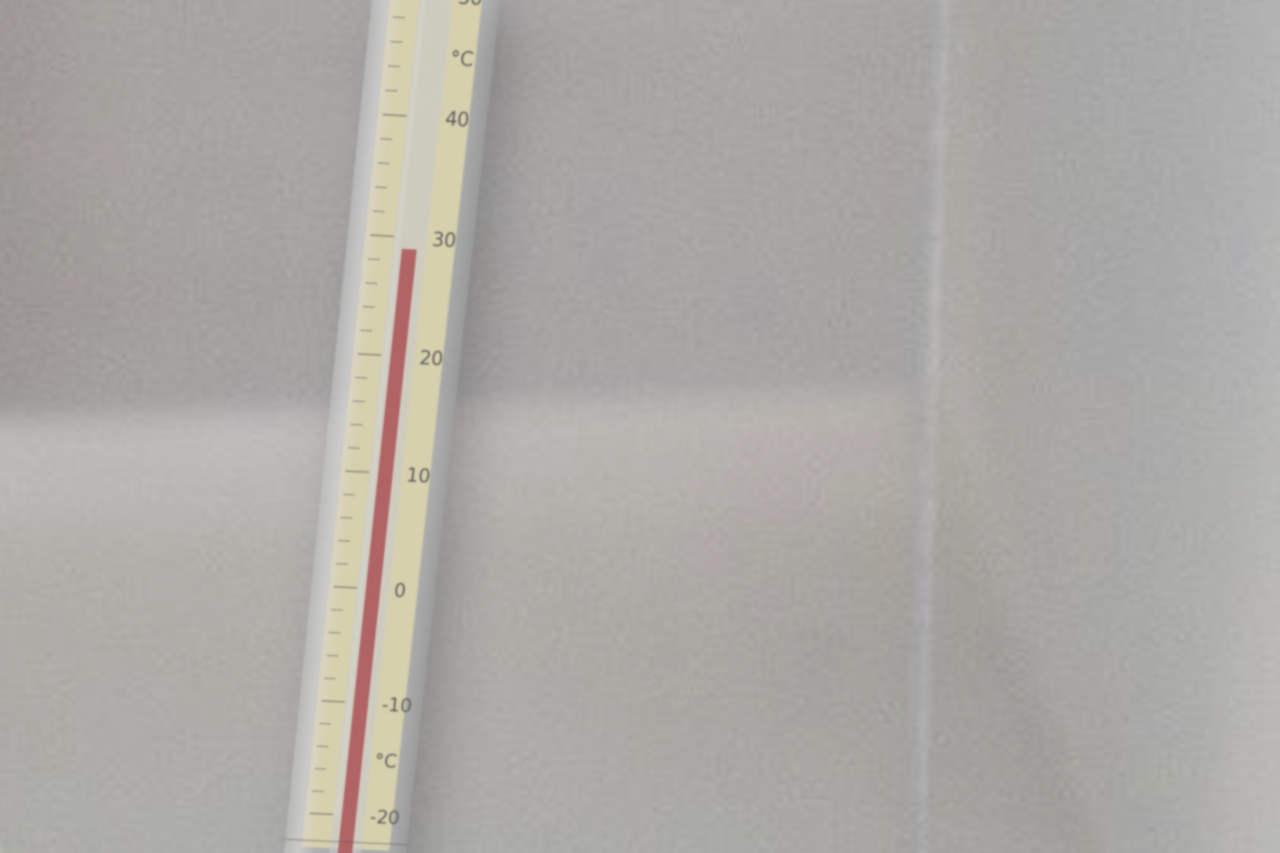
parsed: 29 °C
